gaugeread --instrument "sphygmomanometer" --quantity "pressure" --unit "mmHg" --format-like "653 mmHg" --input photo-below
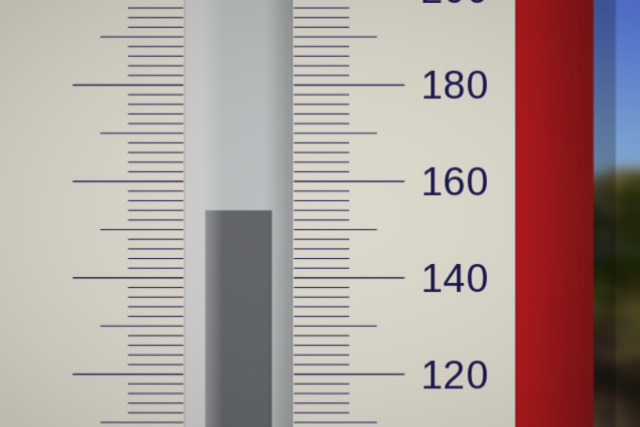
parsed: 154 mmHg
